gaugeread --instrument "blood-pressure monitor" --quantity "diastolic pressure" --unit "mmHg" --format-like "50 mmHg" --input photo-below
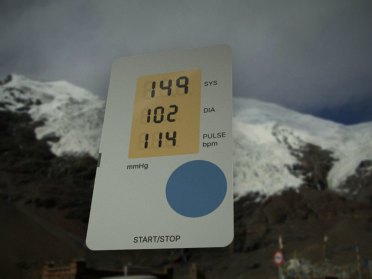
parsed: 102 mmHg
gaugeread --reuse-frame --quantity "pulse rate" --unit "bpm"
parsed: 114 bpm
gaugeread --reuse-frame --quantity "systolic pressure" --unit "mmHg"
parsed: 149 mmHg
